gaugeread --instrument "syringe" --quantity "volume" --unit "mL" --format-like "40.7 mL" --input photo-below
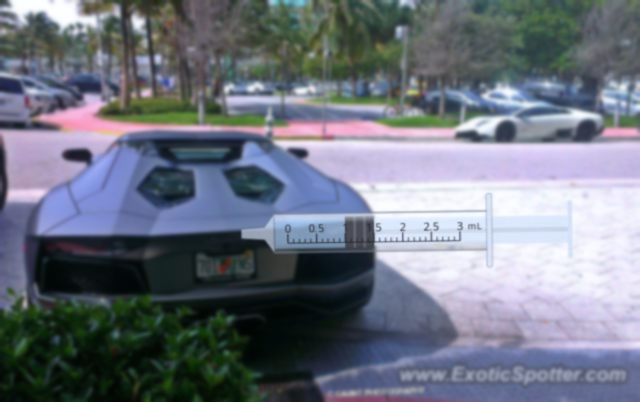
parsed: 1 mL
